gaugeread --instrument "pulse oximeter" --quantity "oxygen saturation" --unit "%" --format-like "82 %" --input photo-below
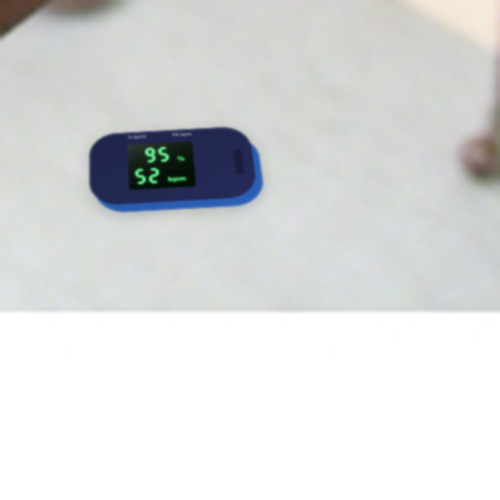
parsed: 95 %
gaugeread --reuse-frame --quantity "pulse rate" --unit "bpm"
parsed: 52 bpm
